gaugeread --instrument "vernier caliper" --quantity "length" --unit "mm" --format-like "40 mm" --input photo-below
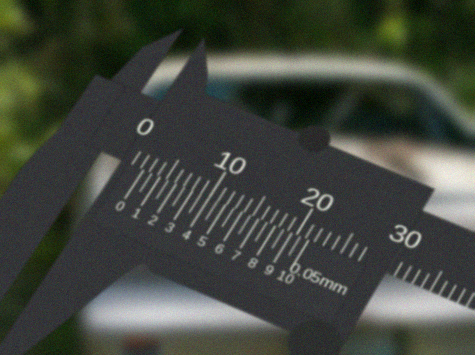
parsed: 2.4 mm
